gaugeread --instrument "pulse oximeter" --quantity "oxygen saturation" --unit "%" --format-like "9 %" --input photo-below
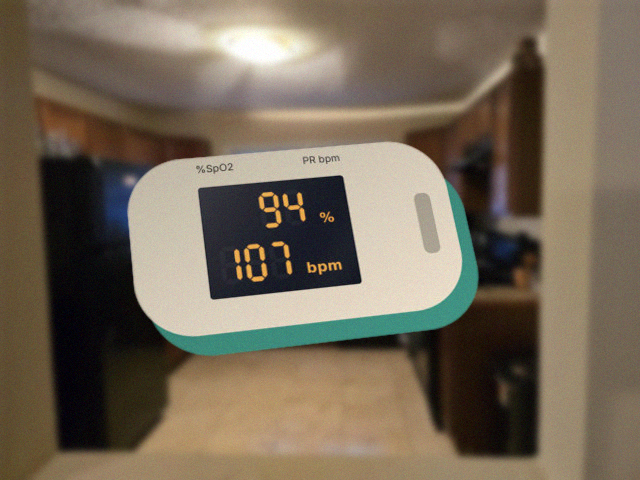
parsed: 94 %
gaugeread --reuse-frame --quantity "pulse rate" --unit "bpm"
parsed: 107 bpm
